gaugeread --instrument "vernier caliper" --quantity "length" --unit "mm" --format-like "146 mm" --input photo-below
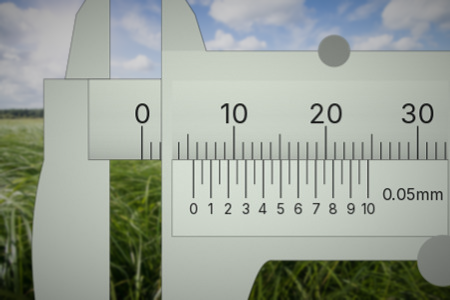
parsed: 5.6 mm
